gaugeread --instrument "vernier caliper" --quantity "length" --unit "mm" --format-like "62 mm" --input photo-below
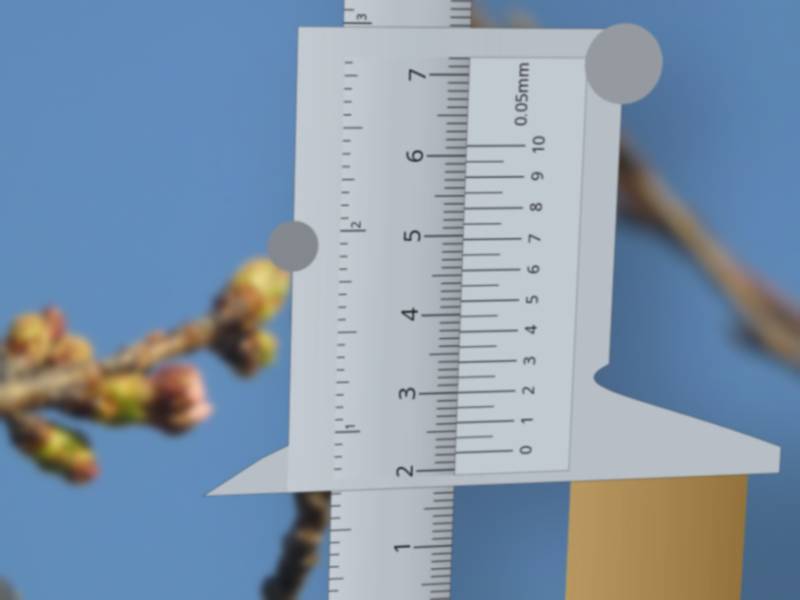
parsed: 22.2 mm
